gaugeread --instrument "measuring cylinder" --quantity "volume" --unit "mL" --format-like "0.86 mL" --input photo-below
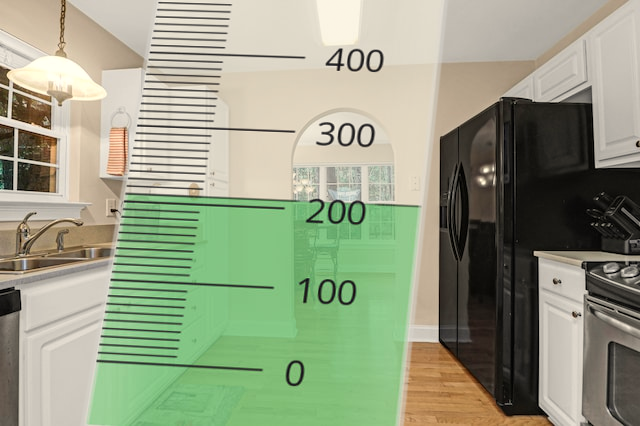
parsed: 210 mL
